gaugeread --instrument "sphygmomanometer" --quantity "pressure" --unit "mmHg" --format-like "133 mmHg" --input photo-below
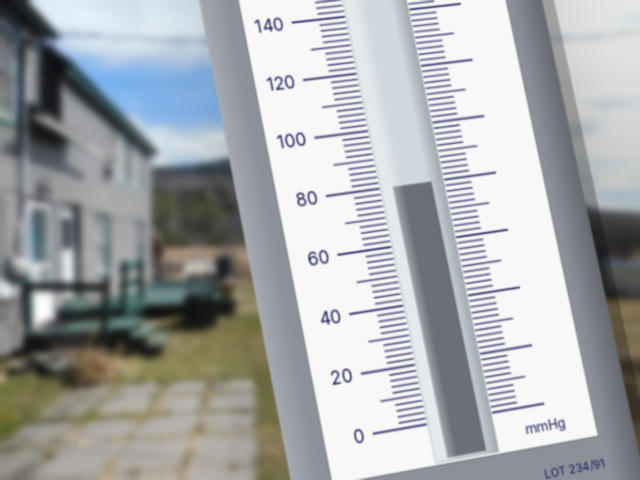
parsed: 80 mmHg
